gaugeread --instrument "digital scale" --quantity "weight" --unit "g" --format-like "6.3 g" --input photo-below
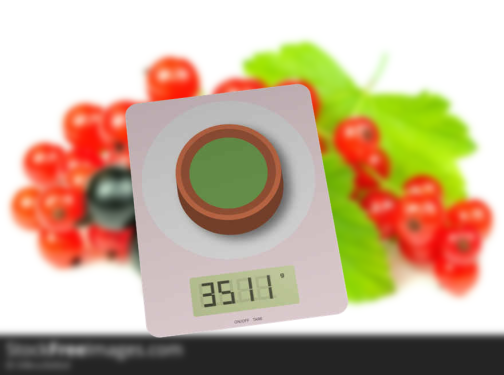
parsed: 3511 g
